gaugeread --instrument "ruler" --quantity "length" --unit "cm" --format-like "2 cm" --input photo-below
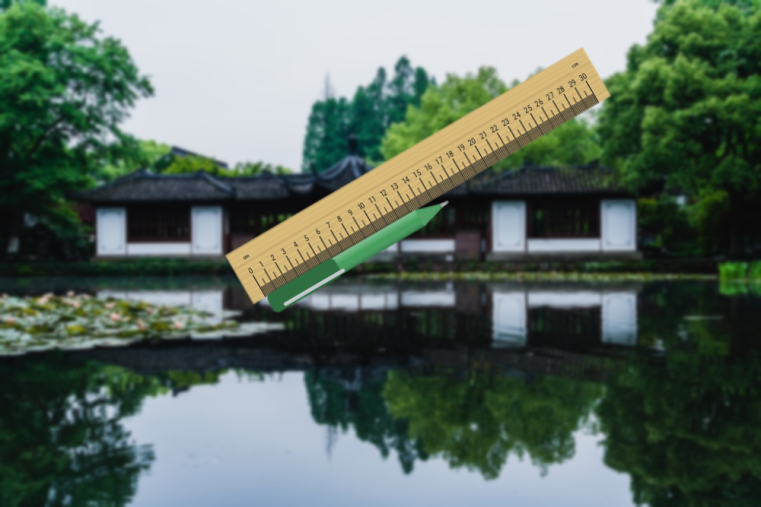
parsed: 16 cm
